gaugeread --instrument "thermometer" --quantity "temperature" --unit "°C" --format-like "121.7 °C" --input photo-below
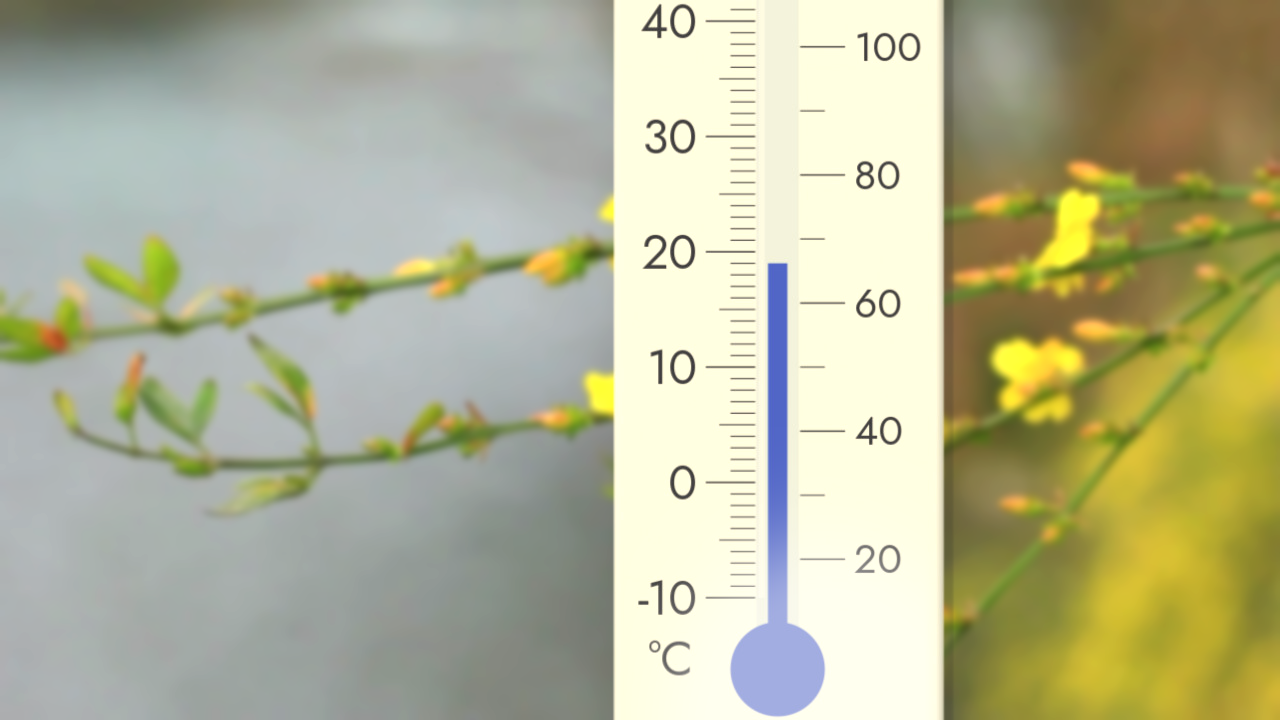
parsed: 19 °C
